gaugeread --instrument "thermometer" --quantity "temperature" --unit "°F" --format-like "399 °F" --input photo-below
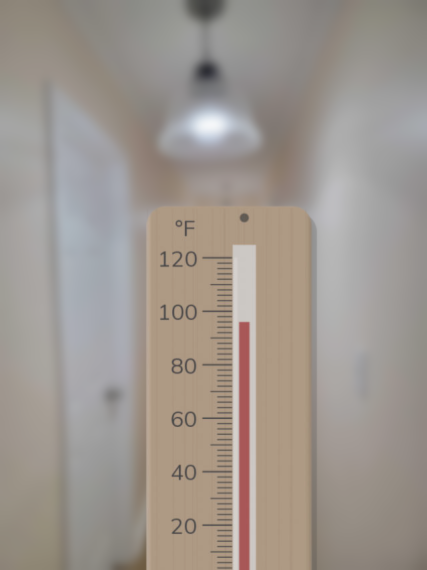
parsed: 96 °F
